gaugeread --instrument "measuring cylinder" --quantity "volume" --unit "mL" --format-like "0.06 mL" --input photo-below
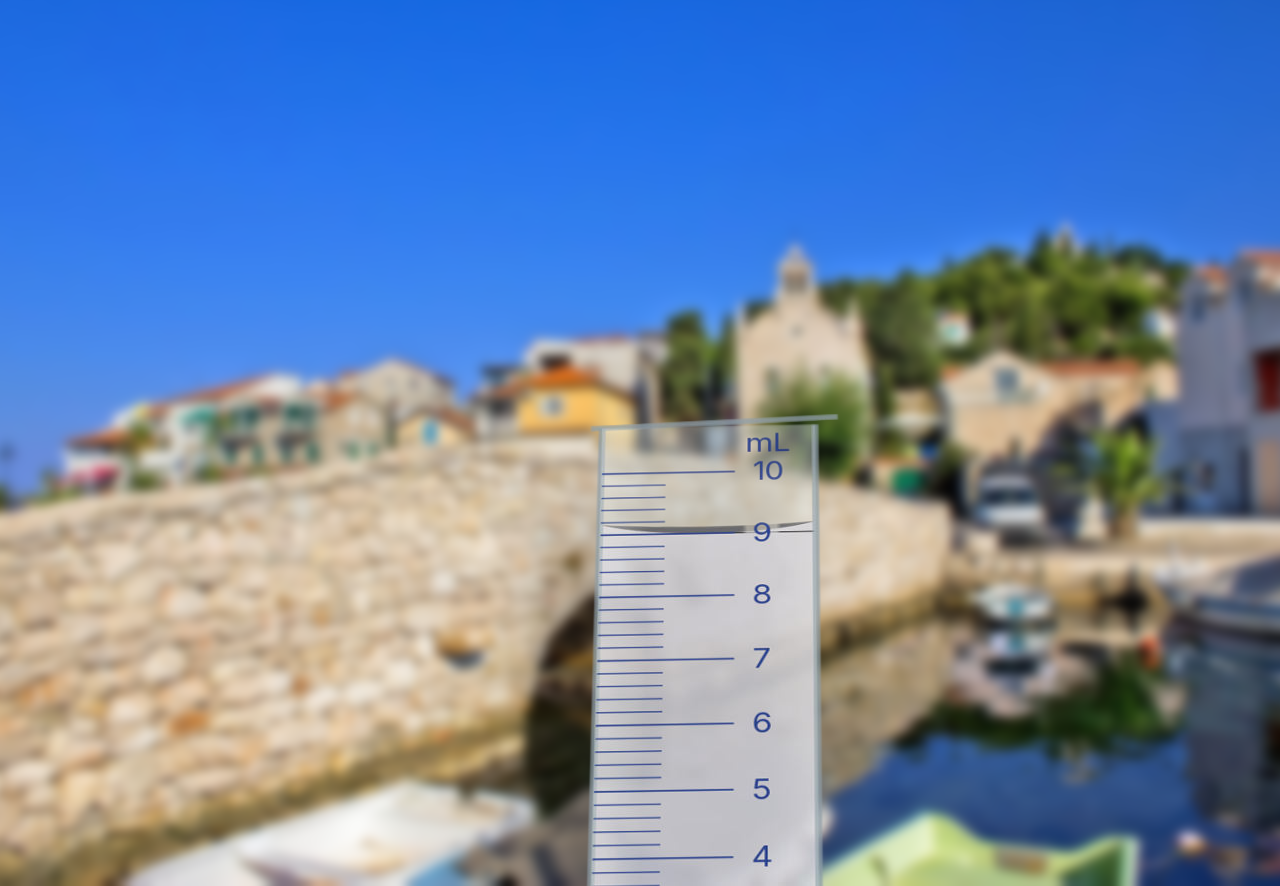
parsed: 9 mL
